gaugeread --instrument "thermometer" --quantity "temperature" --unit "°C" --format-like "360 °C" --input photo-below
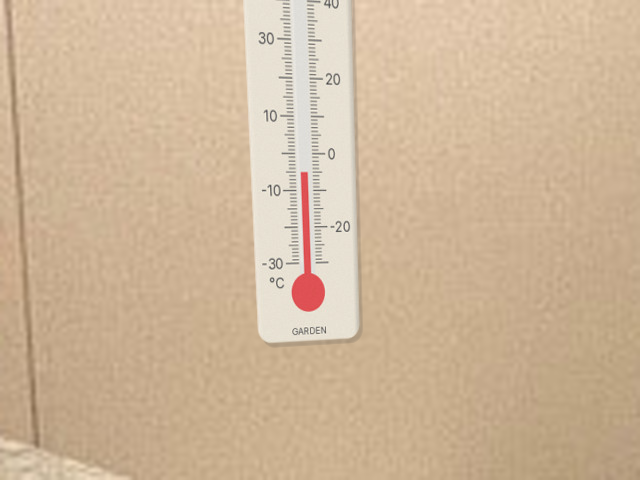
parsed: -5 °C
